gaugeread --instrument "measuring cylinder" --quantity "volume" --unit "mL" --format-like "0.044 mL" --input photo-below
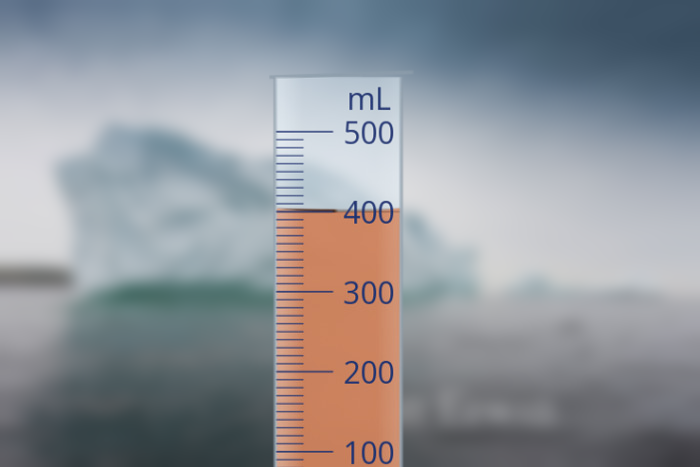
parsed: 400 mL
